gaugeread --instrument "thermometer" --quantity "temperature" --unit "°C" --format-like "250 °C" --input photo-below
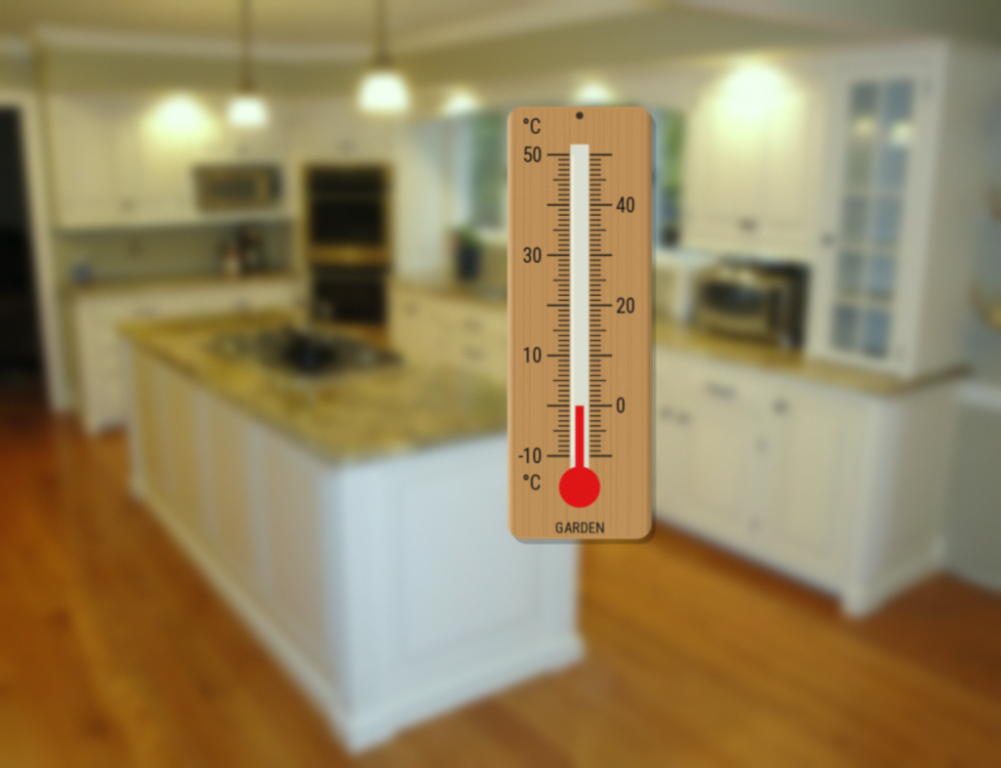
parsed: 0 °C
